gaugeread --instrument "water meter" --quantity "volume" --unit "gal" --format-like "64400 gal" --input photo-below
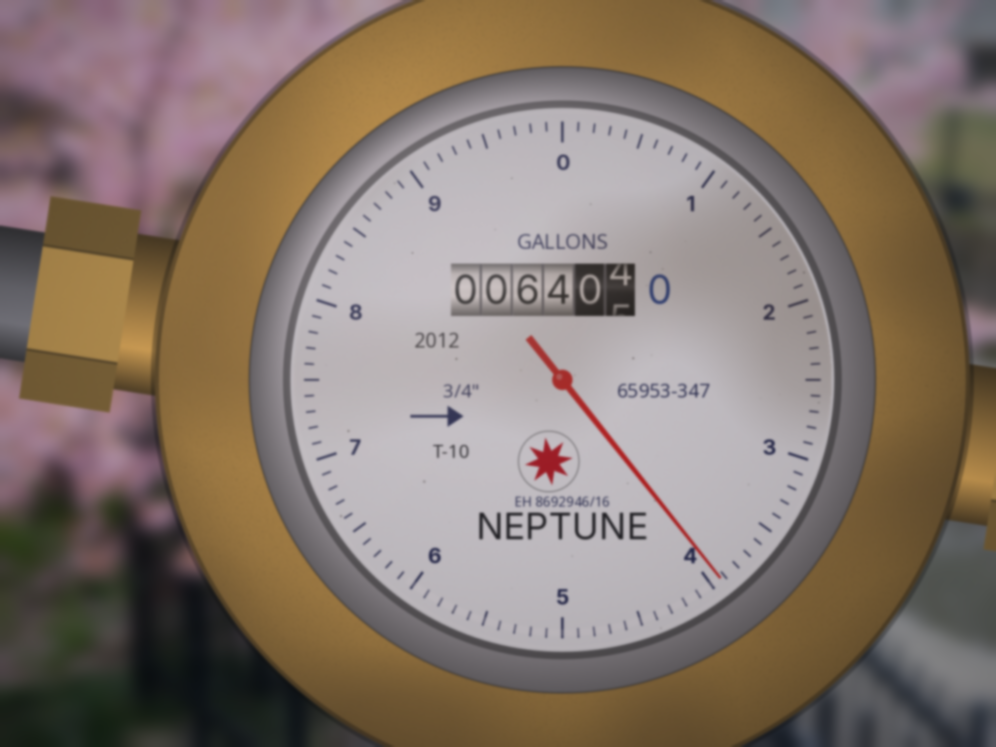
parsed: 64043.9 gal
